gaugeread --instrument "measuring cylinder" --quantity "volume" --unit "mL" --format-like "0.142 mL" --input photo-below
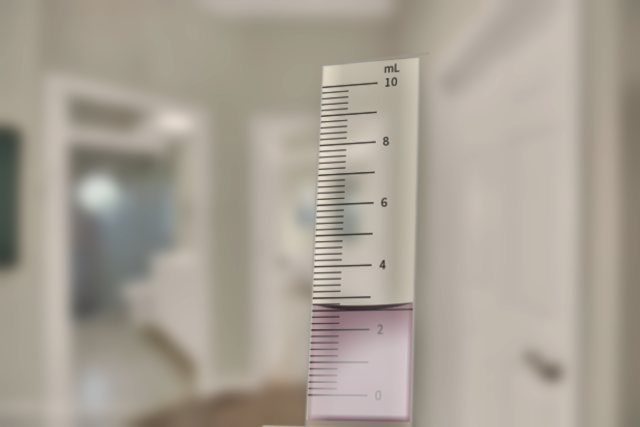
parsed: 2.6 mL
